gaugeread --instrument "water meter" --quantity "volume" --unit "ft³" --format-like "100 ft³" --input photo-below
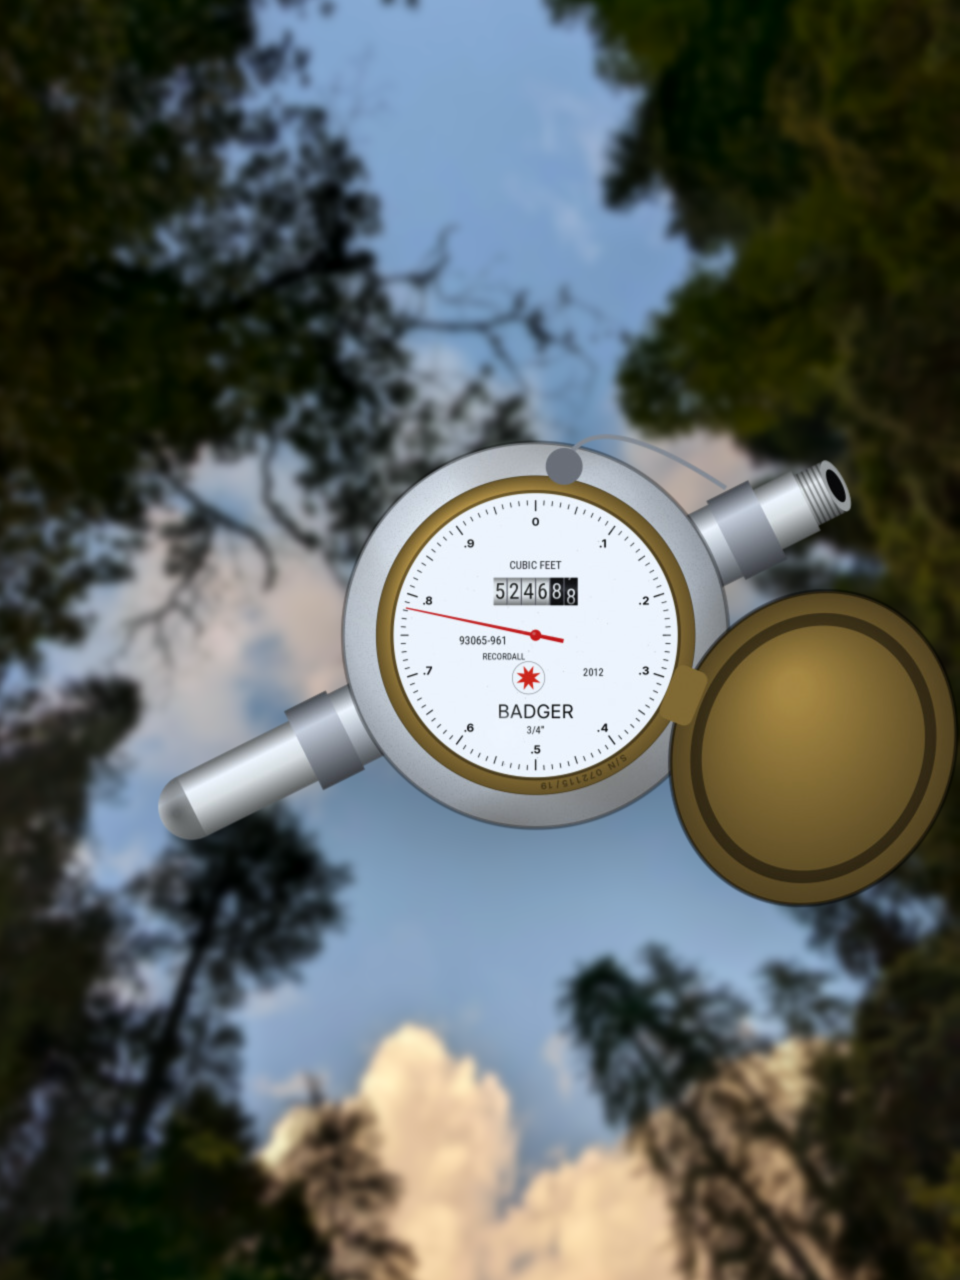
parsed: 524687.78 ft³
